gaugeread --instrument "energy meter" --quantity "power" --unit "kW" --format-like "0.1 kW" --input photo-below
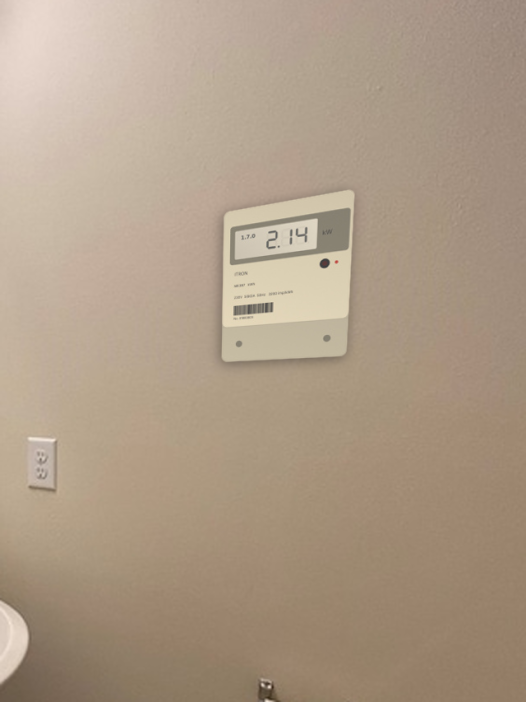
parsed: 2.14 kW
